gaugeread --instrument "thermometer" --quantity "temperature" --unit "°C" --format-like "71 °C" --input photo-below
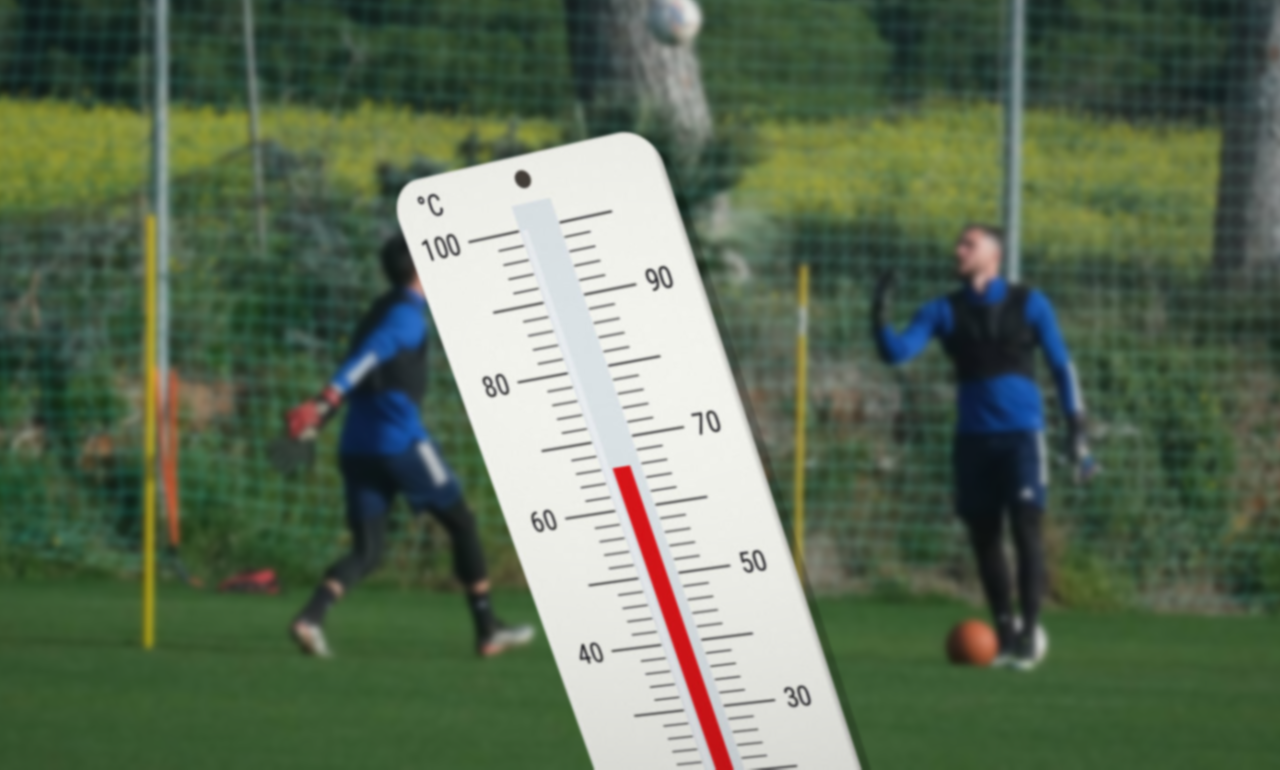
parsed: 66 °C
